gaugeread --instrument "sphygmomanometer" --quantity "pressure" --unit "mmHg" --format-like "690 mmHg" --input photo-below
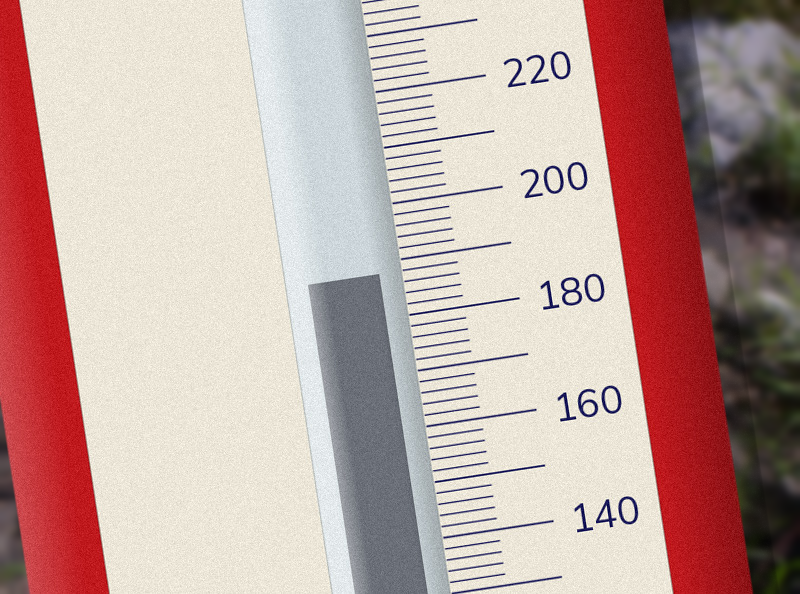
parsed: 188 mmHg
